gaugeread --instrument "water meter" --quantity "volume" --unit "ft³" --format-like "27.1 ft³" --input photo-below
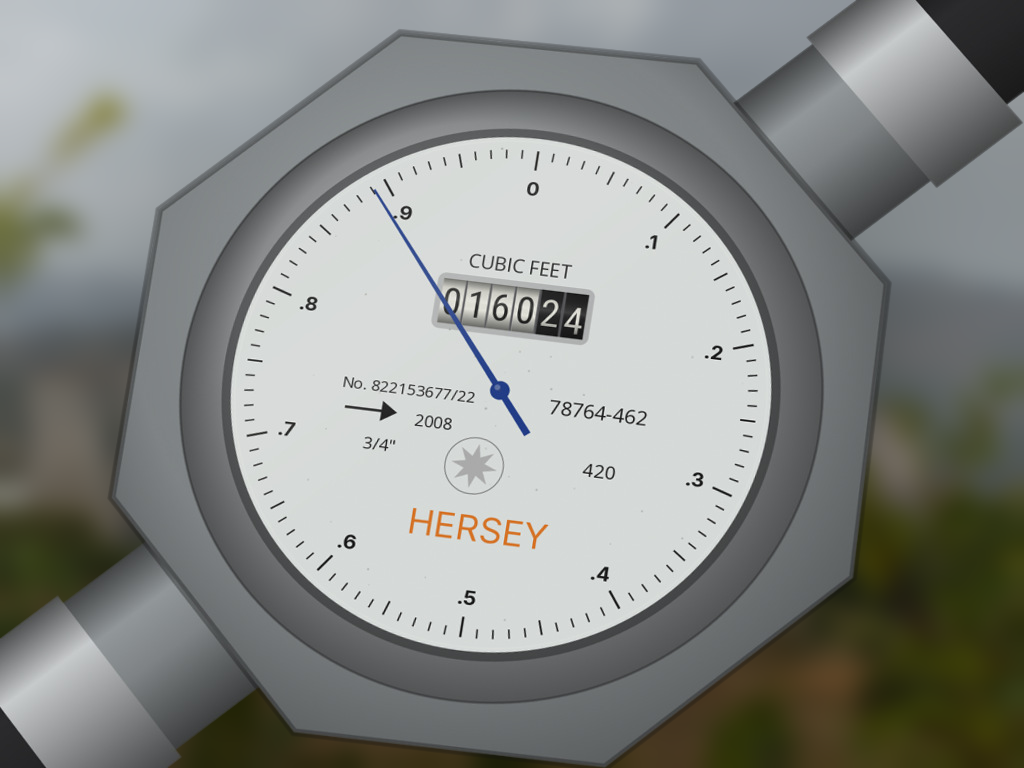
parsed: 16023.89 ft³
